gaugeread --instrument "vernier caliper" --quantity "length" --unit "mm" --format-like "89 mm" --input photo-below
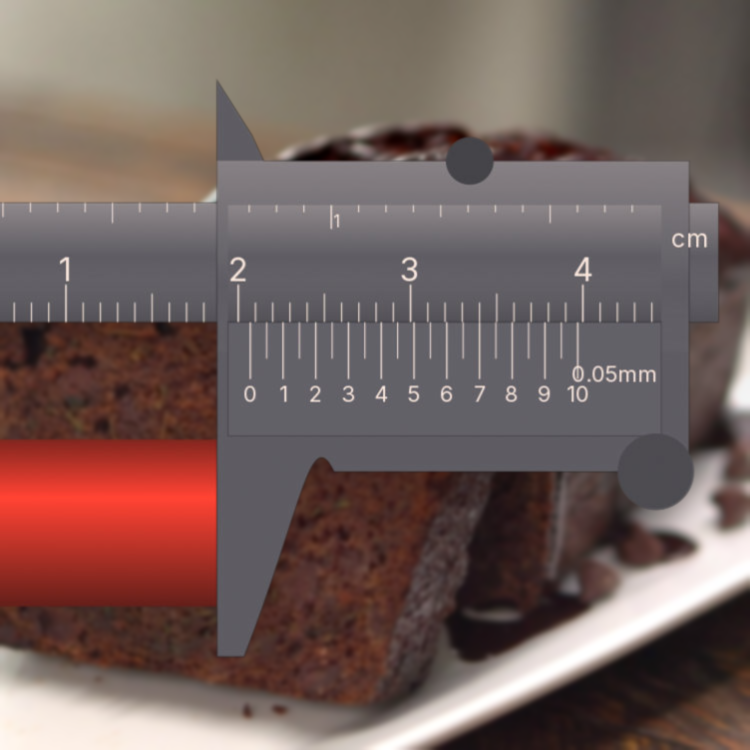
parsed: 20.7 mm
